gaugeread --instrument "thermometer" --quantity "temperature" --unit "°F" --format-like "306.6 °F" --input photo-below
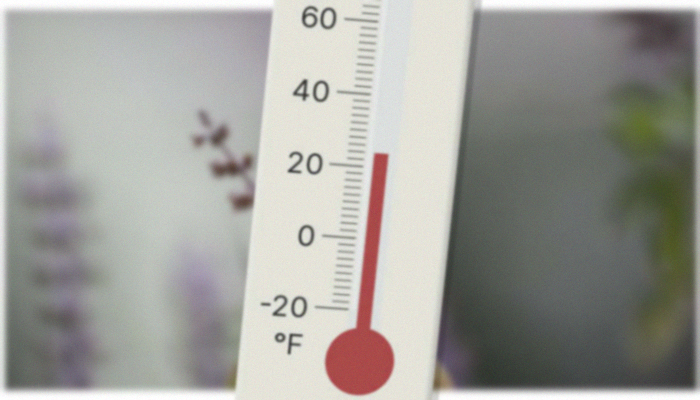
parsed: 24 °F
